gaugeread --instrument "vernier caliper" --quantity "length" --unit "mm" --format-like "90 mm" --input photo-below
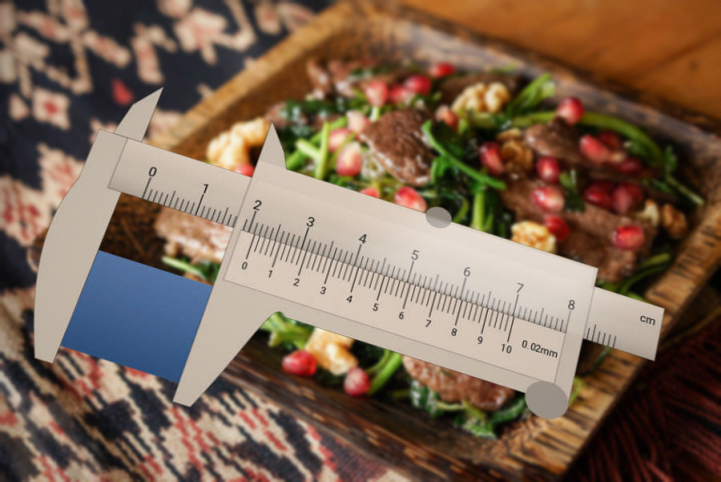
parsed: 21.2 mm
